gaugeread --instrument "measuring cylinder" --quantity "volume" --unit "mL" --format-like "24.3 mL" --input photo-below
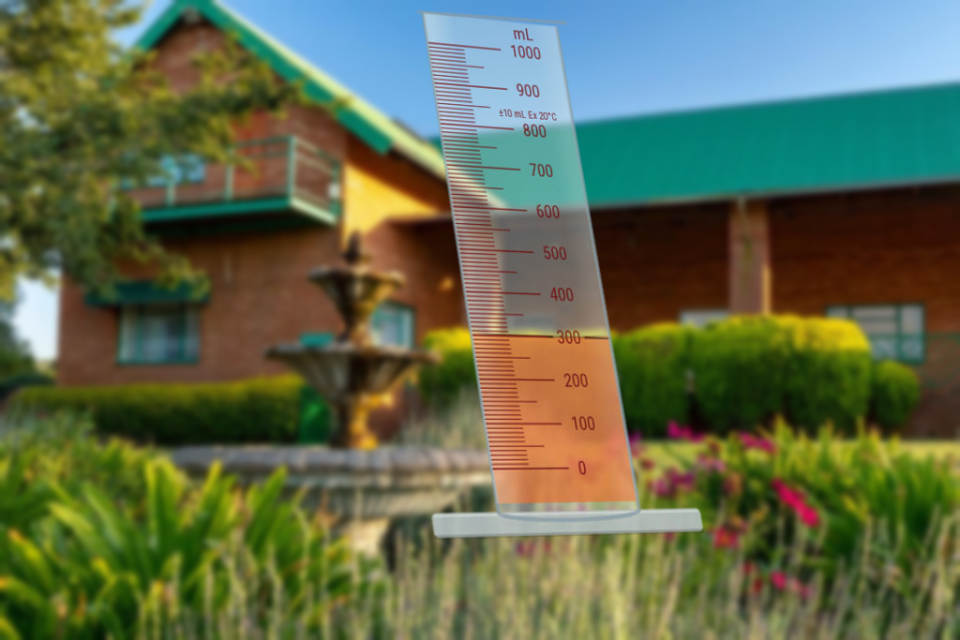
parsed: 300 mL
